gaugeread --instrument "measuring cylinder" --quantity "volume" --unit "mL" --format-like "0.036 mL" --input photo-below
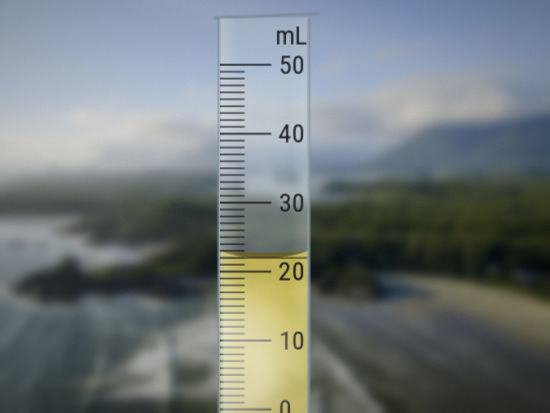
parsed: 22 mL
